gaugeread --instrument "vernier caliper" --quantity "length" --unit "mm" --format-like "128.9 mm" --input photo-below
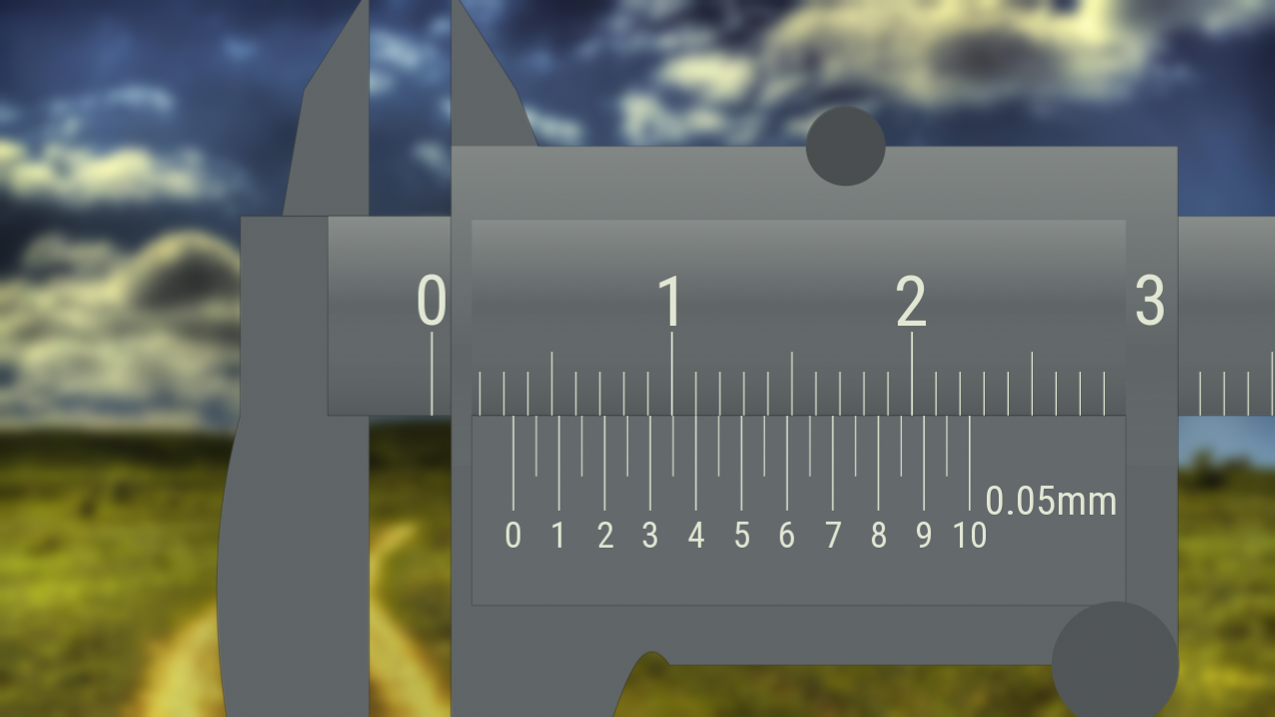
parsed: 3.40 mm
